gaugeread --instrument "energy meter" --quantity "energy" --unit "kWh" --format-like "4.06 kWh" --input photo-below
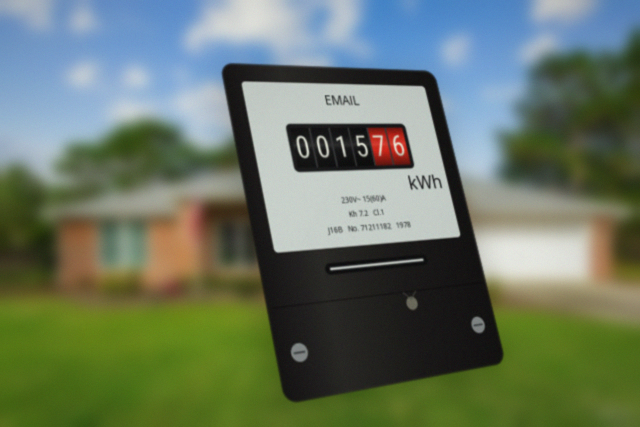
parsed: 15.76 kWh
